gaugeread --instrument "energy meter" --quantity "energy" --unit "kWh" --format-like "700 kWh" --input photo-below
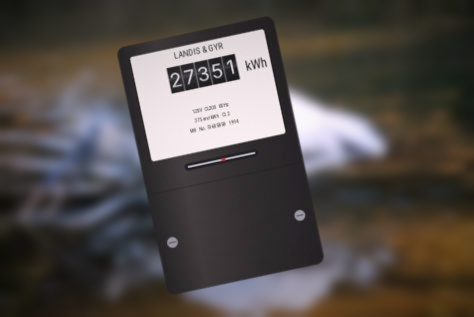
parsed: 27351 kWh
